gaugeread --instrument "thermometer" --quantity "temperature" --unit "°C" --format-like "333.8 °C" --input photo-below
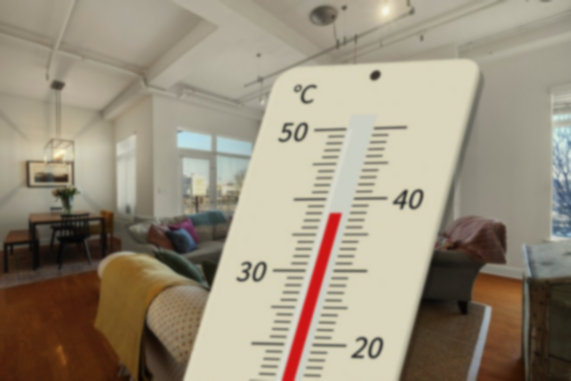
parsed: 38 °C
